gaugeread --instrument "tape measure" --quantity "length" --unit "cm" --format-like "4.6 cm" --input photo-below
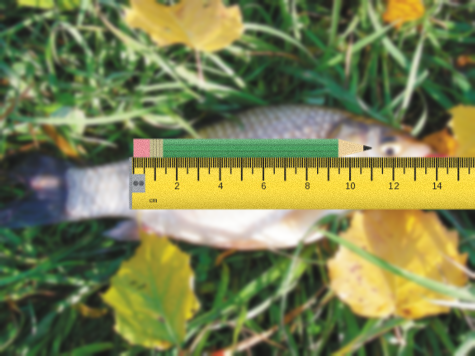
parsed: 11 cm
